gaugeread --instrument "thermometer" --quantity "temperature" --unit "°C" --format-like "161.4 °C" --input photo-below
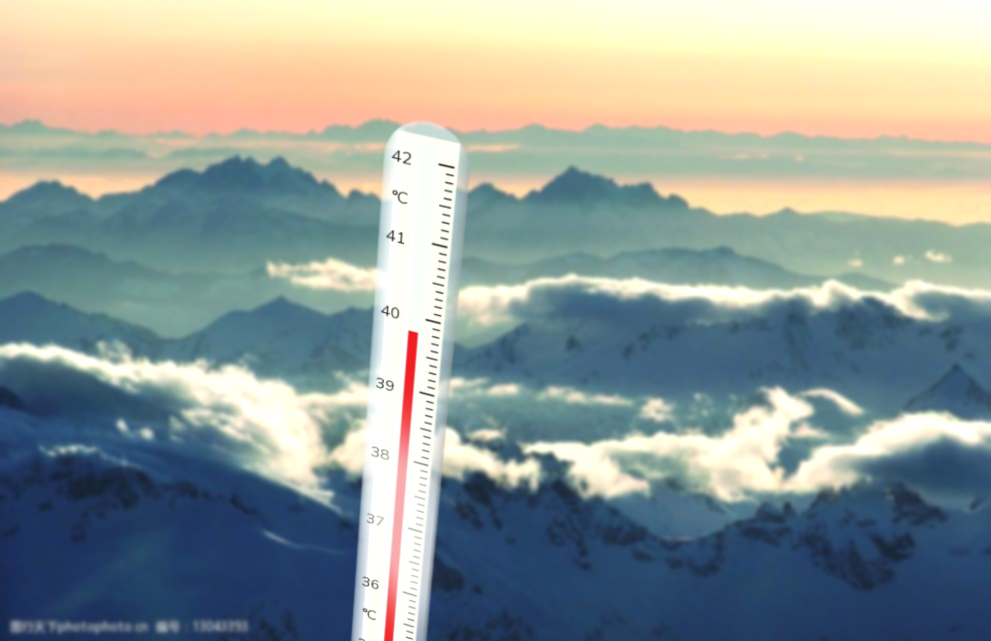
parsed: 39.8 °C
